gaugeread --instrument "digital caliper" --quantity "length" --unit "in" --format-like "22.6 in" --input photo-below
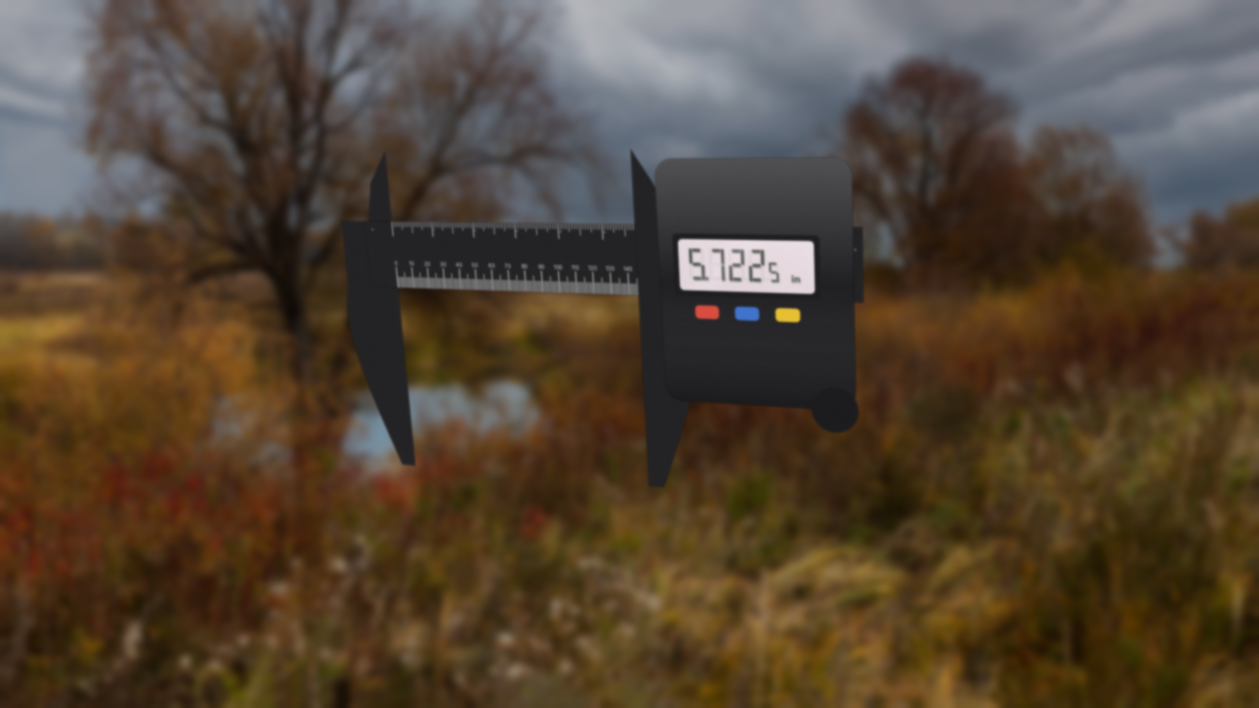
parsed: 5.7225 in
